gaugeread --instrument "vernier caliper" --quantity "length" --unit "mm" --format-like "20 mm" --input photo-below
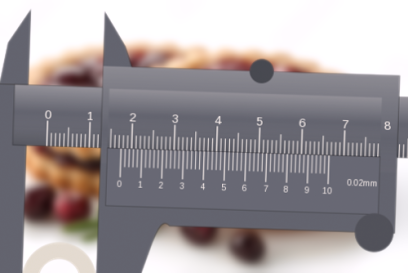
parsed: 17.5 mm
